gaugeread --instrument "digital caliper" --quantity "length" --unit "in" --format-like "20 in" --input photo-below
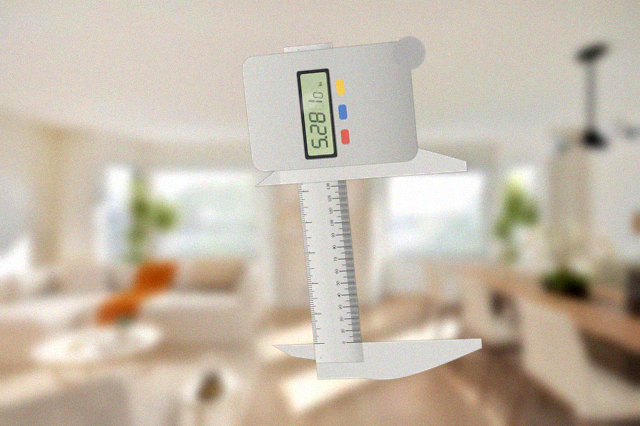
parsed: 5.2810 in
